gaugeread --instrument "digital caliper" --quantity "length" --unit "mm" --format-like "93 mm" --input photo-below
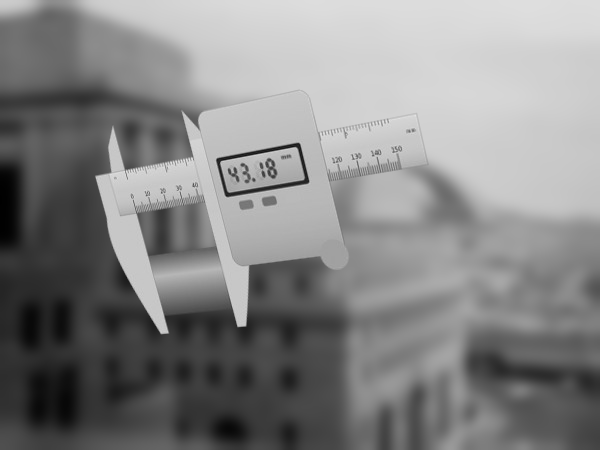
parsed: 43.18 mm
